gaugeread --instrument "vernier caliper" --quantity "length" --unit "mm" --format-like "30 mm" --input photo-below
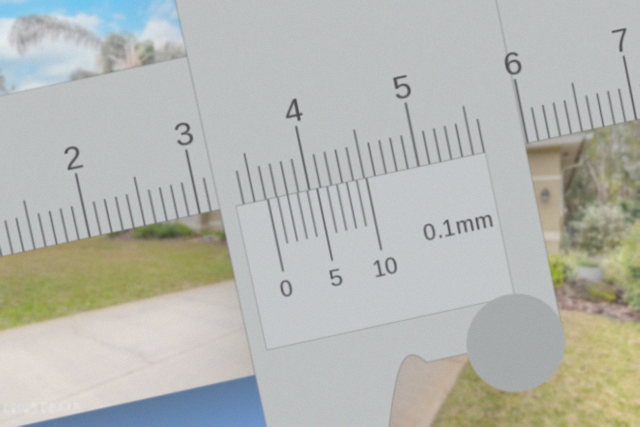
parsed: 36.2 mm
